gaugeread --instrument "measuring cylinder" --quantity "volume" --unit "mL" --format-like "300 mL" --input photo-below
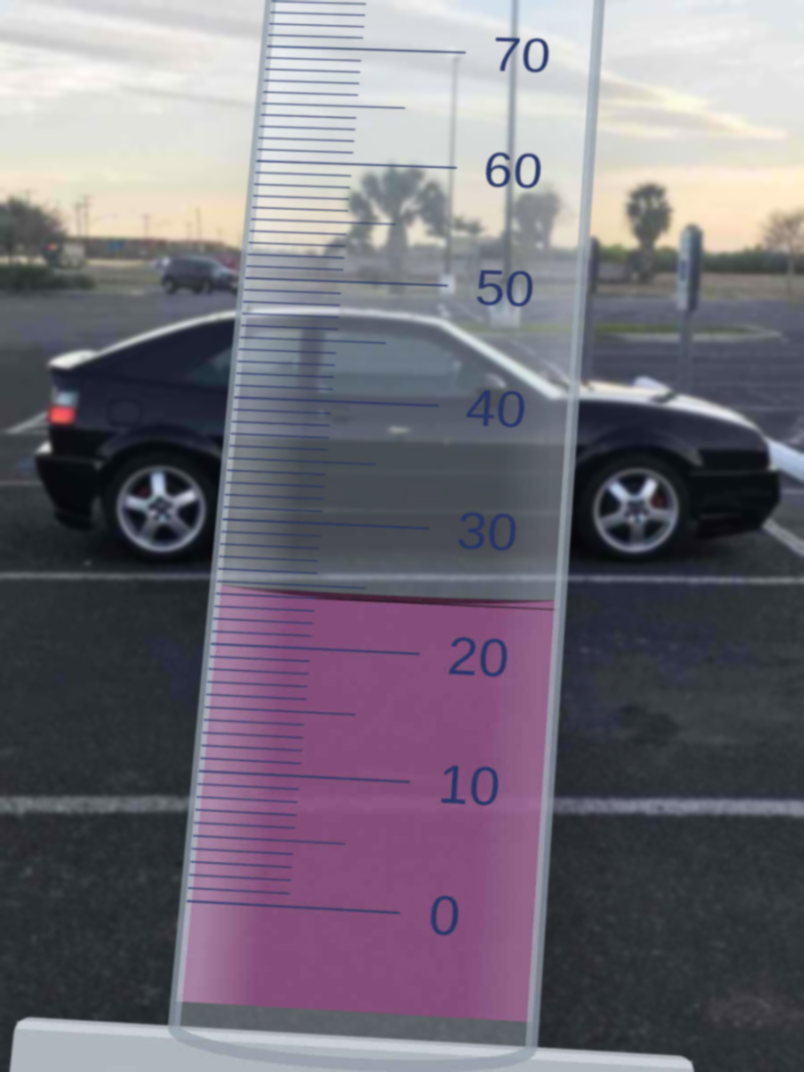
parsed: 24 mL
